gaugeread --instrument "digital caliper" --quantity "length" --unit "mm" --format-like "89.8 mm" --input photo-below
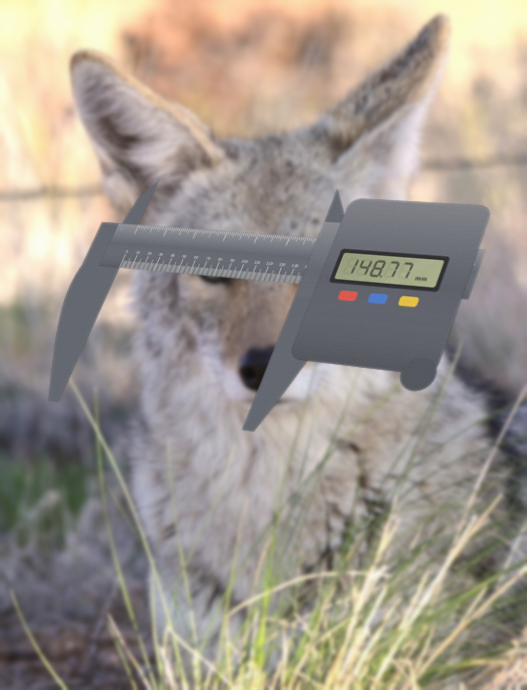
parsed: 148.77 mm
